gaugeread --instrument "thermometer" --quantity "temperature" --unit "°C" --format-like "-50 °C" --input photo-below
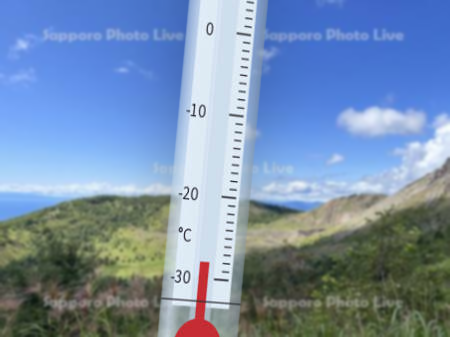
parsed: -28 °C
